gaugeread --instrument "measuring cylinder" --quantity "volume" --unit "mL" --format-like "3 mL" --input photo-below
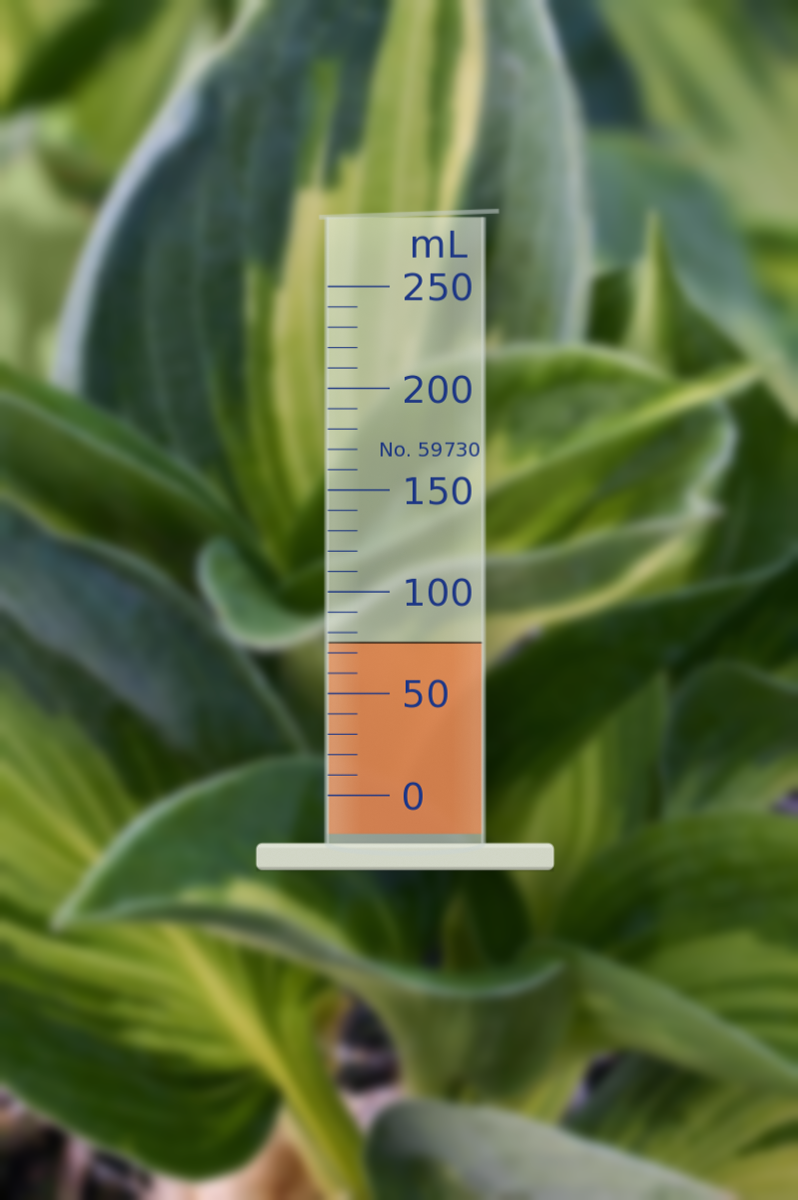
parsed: 75 mL
